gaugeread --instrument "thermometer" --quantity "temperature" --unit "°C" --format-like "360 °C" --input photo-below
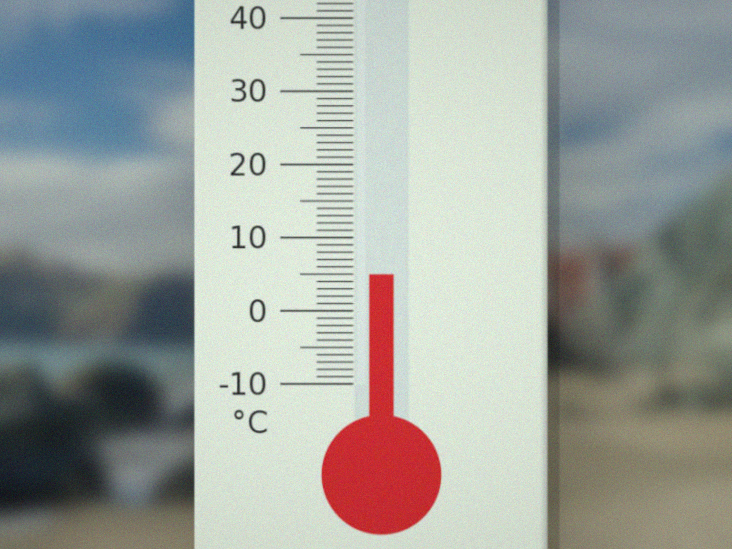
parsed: 5 °C
